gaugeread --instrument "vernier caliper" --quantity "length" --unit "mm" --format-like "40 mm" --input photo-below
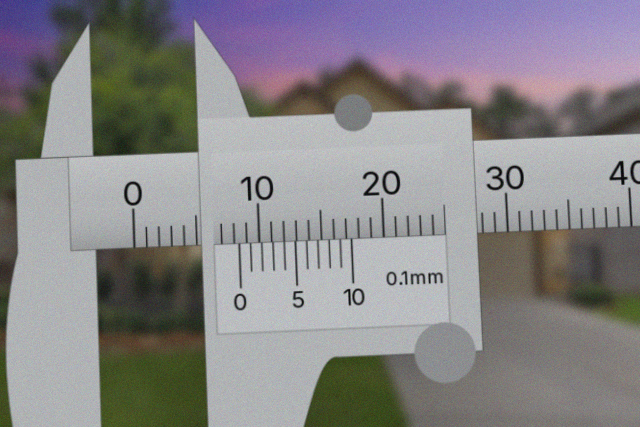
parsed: 8.4 mm
